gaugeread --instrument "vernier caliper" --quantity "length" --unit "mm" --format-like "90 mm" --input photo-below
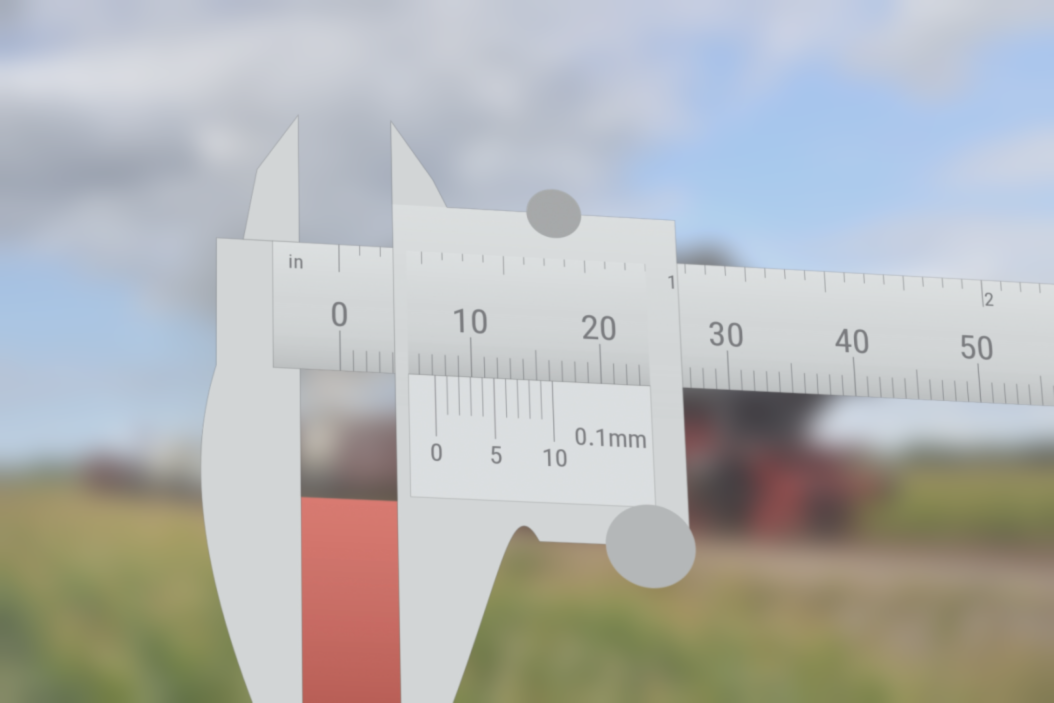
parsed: 7.2 mm
